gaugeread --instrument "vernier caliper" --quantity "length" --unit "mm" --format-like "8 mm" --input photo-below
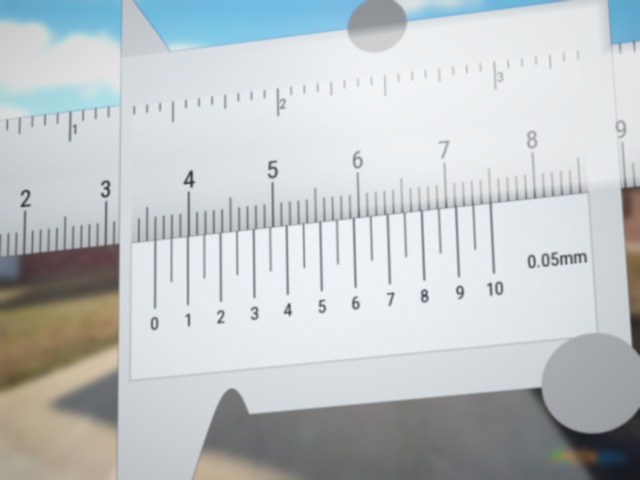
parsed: 36.0 mm
